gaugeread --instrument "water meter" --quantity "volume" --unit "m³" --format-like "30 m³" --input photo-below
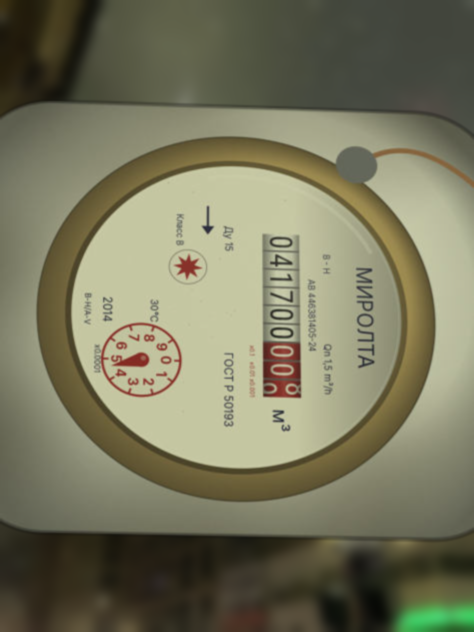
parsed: 41700.0084 m³
